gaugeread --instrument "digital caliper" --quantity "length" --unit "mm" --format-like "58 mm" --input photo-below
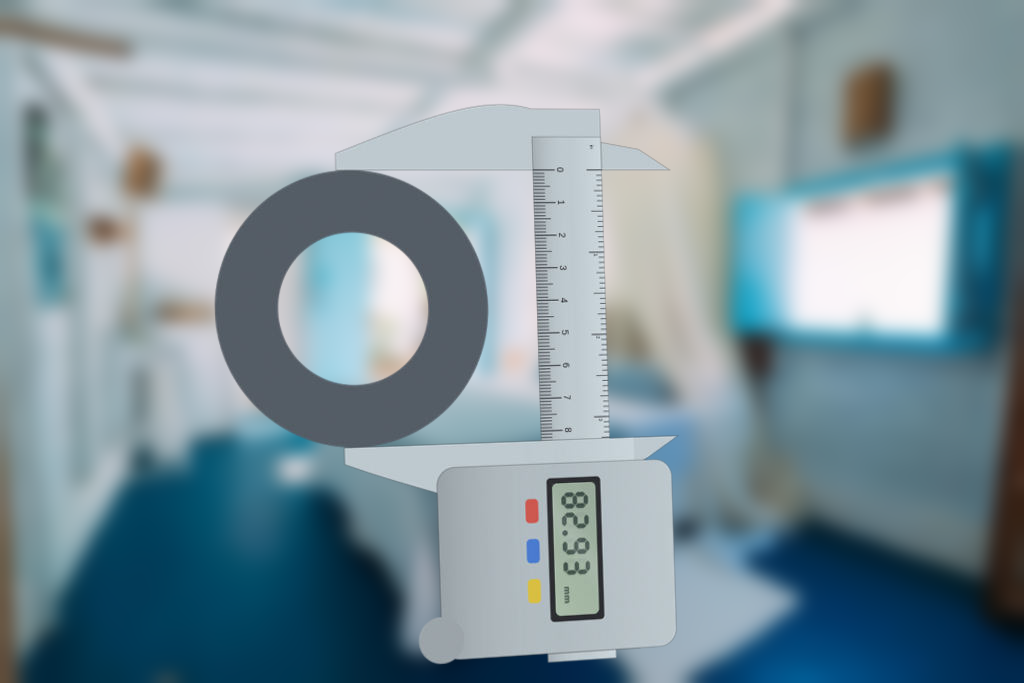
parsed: 82.93 mm
